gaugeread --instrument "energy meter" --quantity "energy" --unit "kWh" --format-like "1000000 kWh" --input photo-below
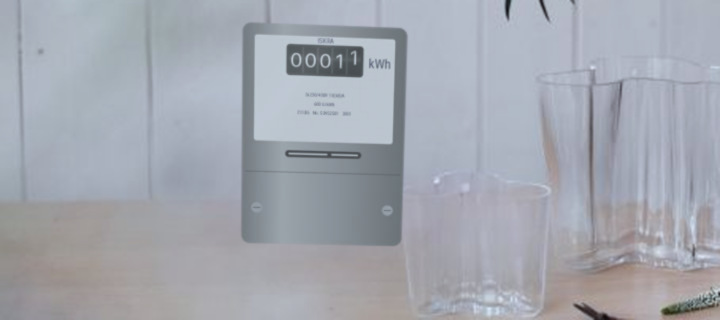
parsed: 11 kWh
